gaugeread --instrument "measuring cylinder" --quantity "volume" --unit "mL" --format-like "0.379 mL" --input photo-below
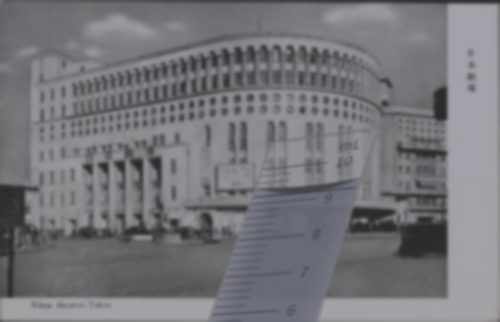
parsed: 9.2 mL
